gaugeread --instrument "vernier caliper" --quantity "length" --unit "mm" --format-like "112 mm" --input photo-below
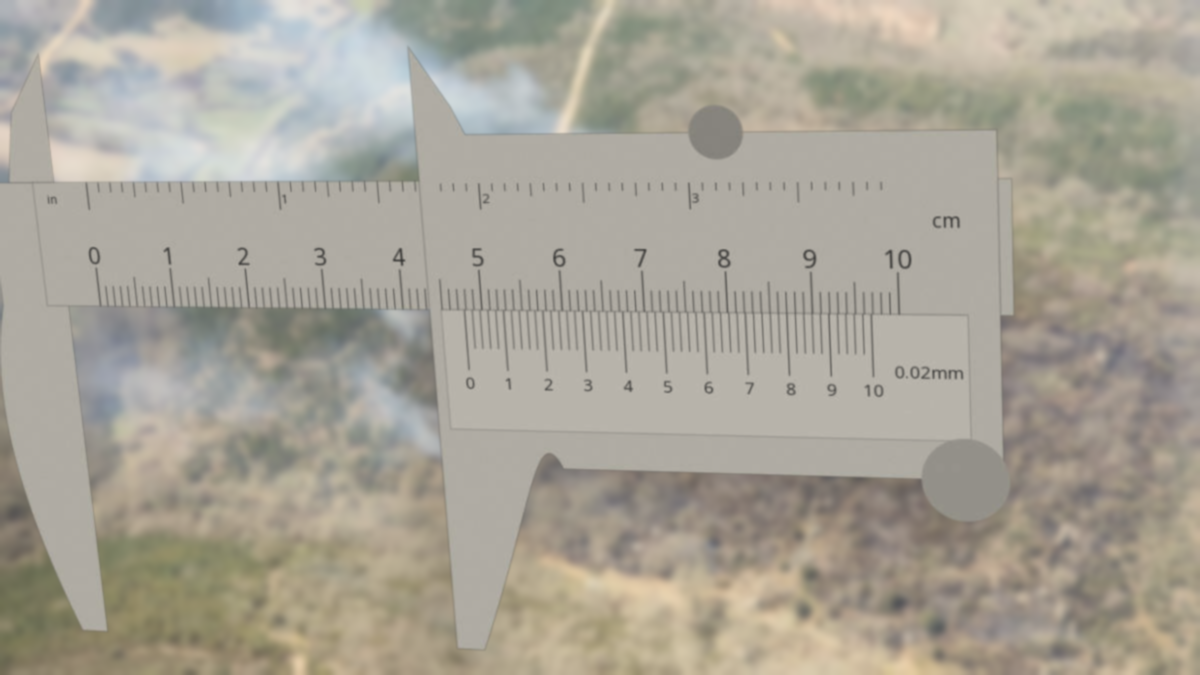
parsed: 47.8 mm
